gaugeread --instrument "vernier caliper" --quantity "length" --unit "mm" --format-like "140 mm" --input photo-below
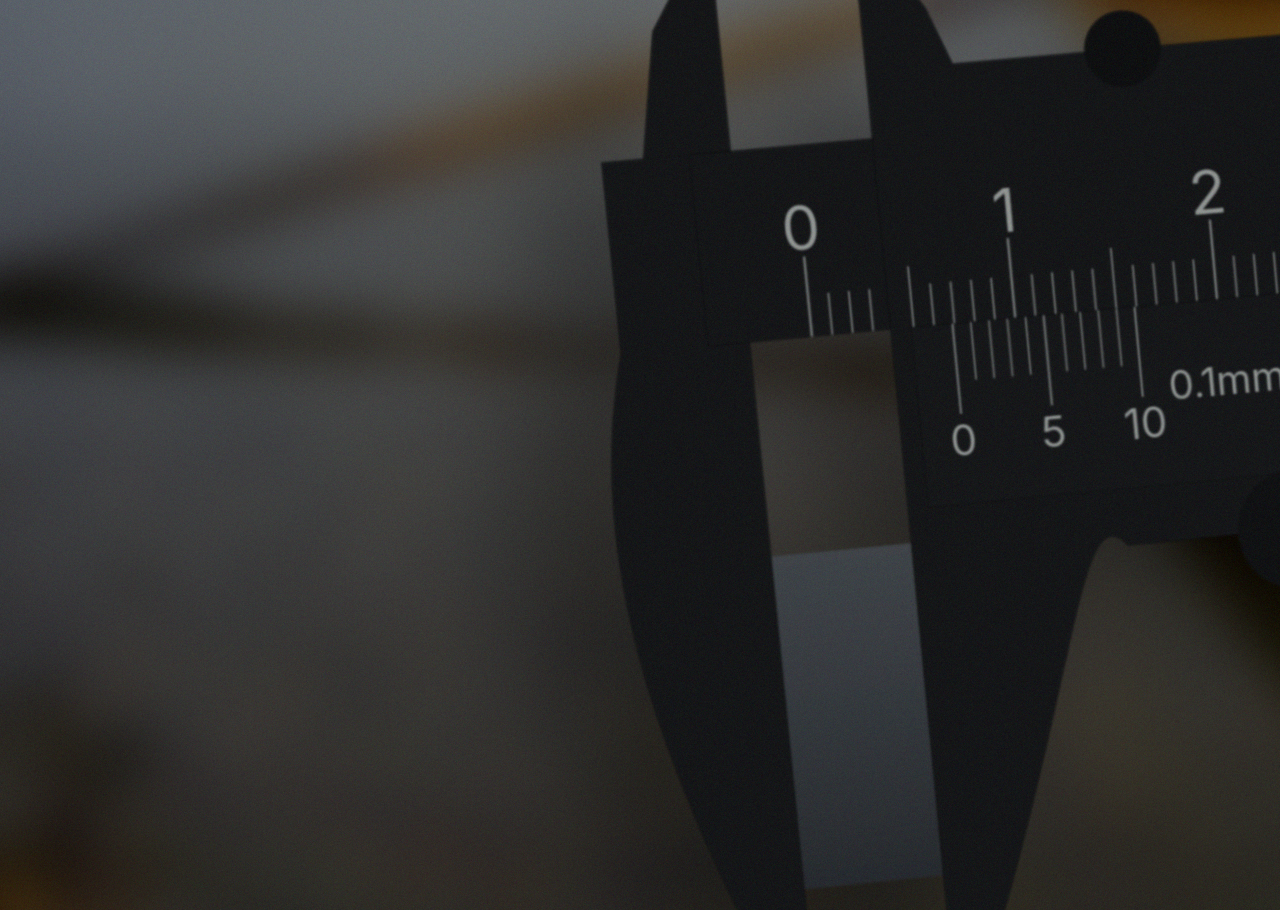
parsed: 6.9 mm
